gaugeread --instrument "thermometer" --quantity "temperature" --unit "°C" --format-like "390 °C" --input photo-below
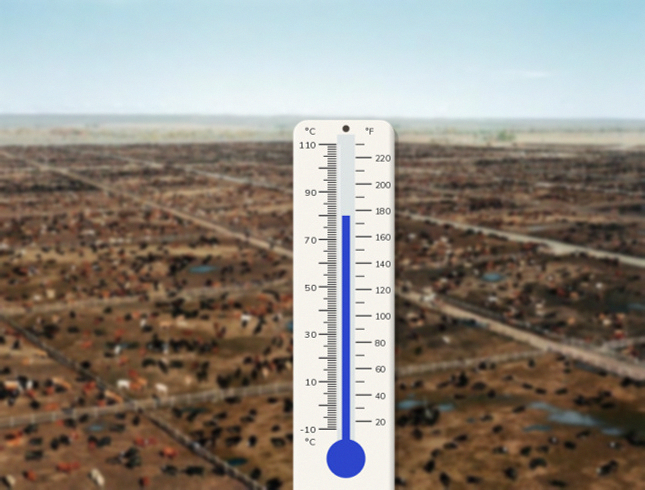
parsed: 80 °C
